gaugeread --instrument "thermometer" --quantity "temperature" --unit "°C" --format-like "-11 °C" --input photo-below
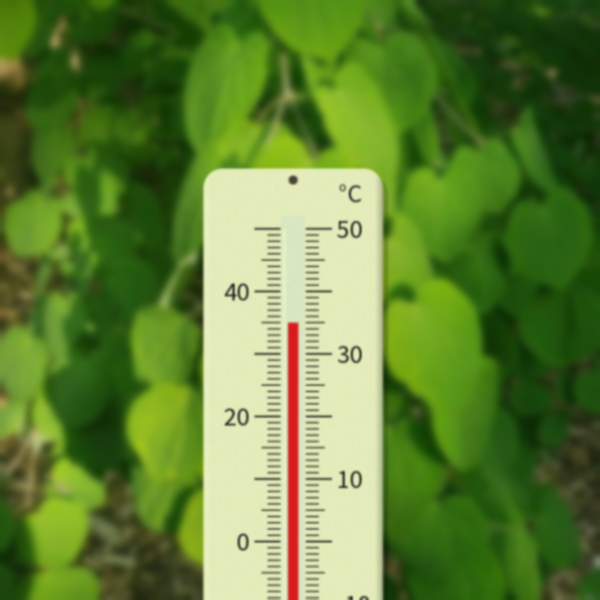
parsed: 35 °C
